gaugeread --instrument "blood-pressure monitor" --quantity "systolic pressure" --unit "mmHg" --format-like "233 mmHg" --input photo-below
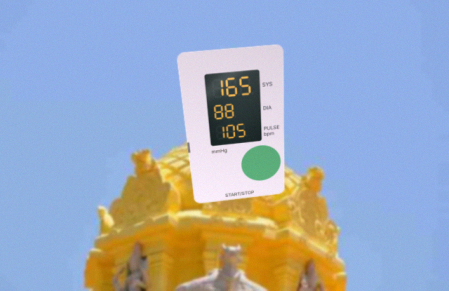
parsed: 165 mmHg
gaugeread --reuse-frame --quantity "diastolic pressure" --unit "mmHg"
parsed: 88 mmHg
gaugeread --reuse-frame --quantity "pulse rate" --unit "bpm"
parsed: 105 bpm
